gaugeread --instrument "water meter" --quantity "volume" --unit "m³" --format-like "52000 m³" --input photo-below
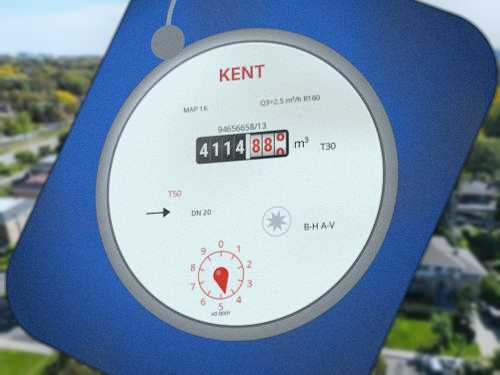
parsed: 4114.8884 m³
